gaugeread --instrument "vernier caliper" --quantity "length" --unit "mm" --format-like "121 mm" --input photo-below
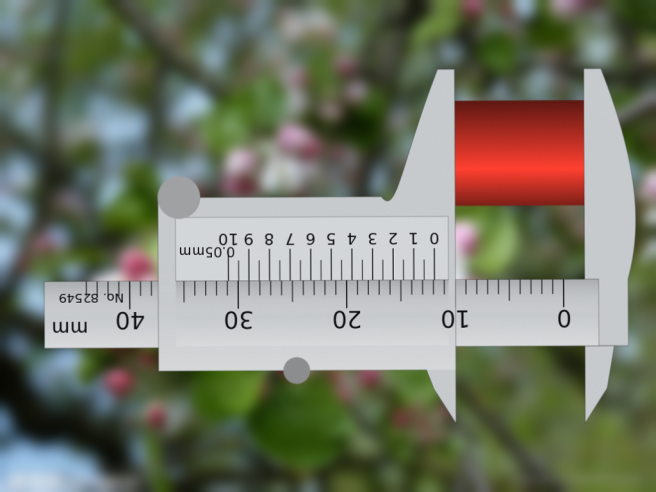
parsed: 11.9 mm
